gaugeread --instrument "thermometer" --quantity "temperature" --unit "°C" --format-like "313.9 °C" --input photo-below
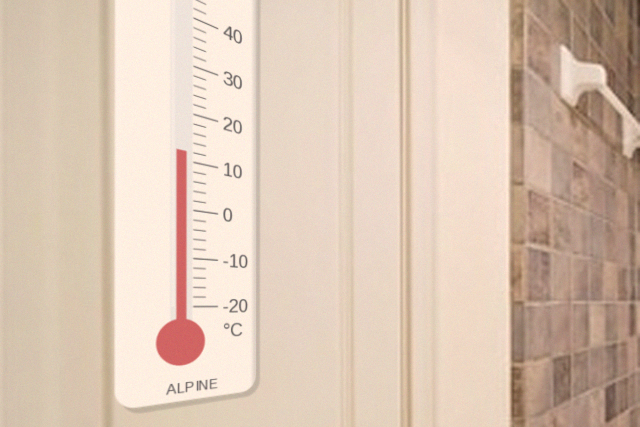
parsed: 12 °C
